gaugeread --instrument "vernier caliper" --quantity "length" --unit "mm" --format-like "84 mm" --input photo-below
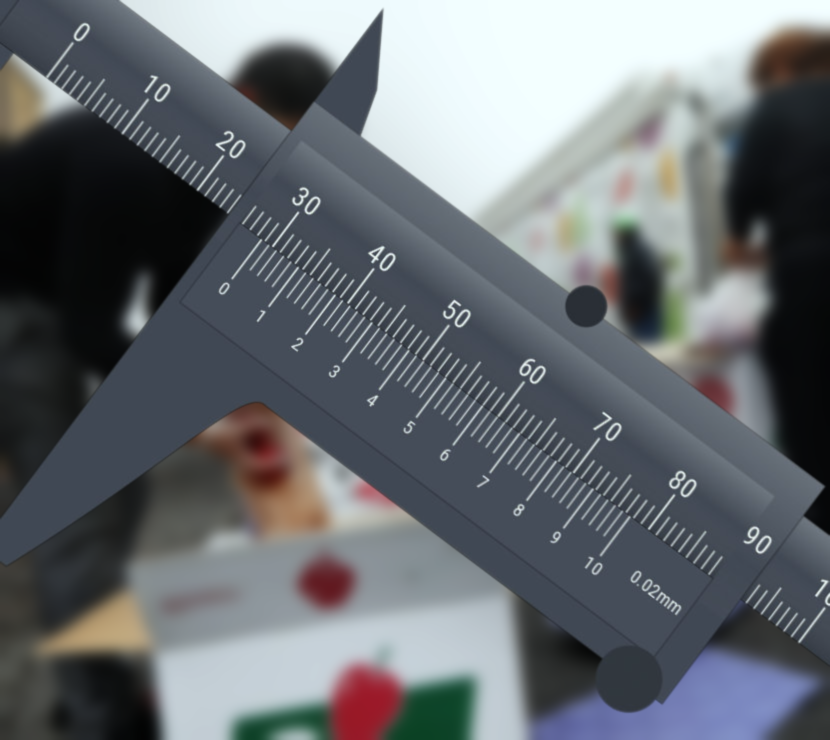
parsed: 28.6 mm
